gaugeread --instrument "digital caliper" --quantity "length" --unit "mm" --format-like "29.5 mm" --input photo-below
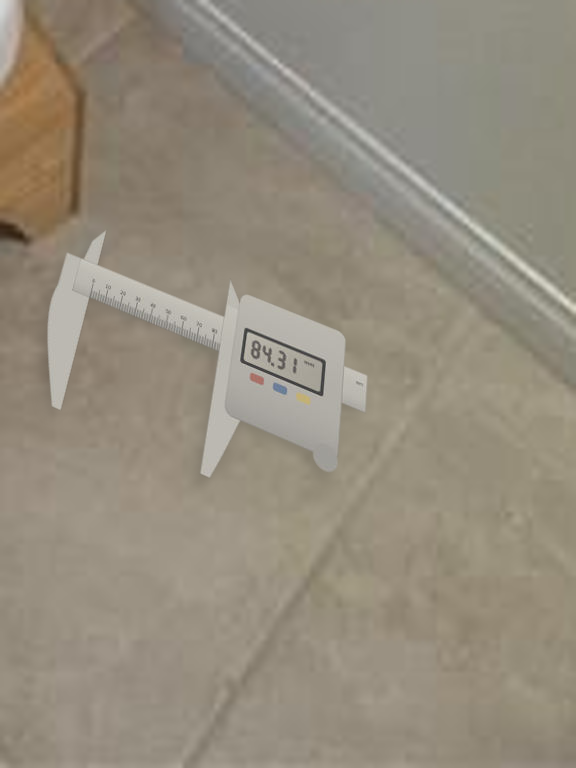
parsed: 84.31 mm
